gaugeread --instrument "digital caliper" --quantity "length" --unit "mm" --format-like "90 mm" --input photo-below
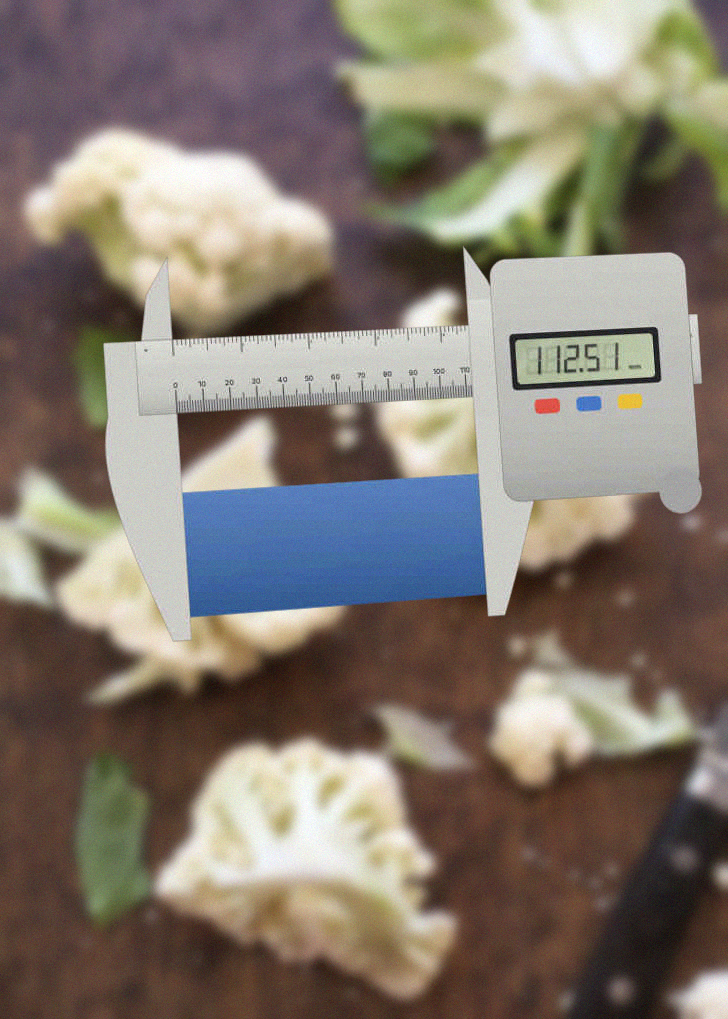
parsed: 112.51 mm
